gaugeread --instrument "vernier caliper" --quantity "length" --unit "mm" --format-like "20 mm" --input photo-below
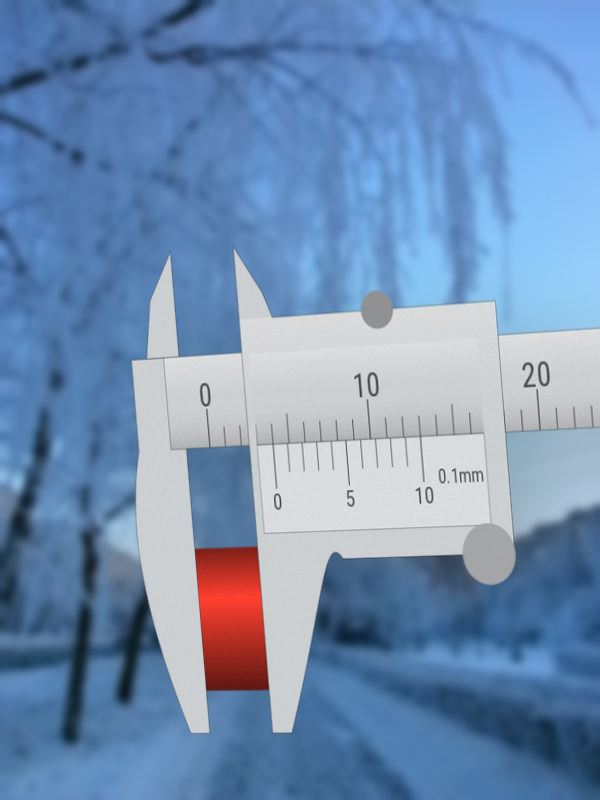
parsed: 4.0 mm
